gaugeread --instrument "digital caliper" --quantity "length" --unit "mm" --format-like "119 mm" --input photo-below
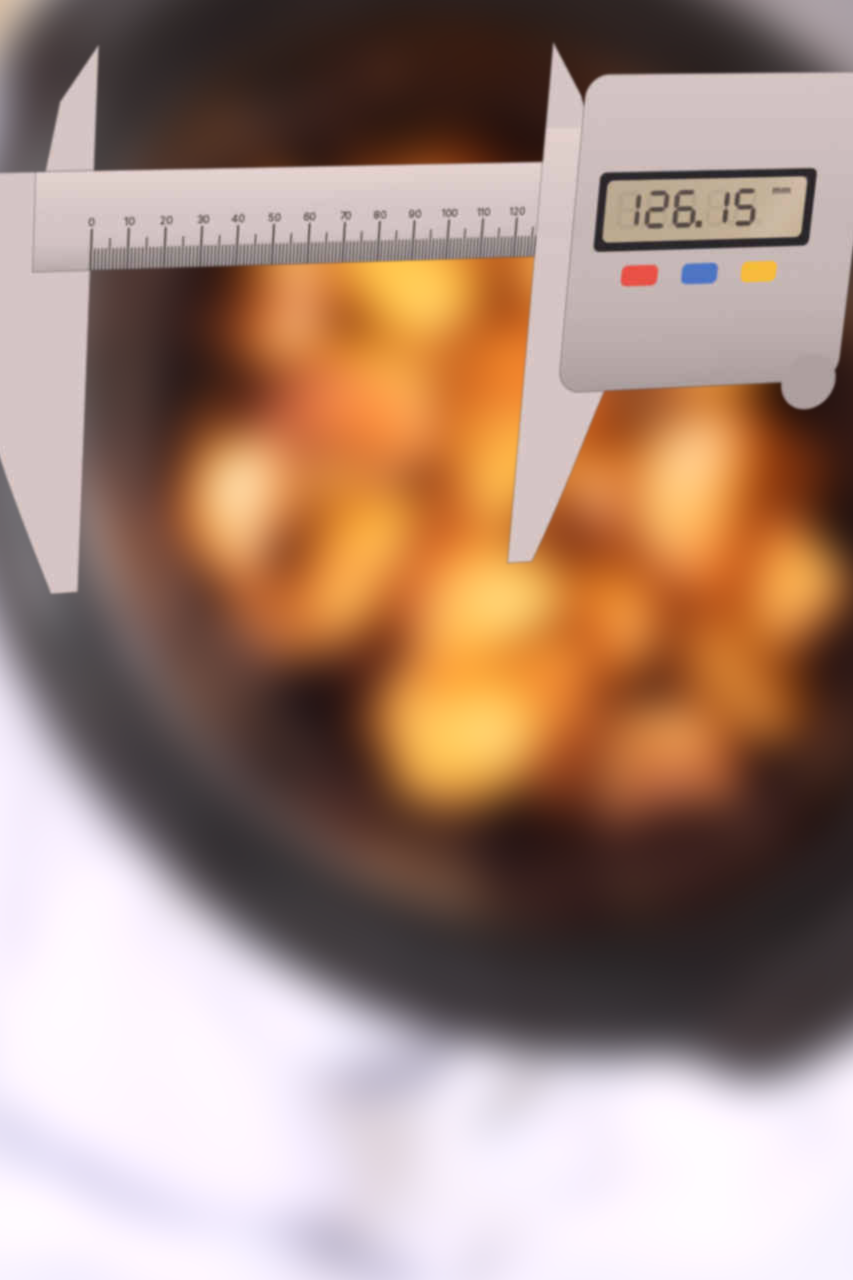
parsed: 126.15 mm
